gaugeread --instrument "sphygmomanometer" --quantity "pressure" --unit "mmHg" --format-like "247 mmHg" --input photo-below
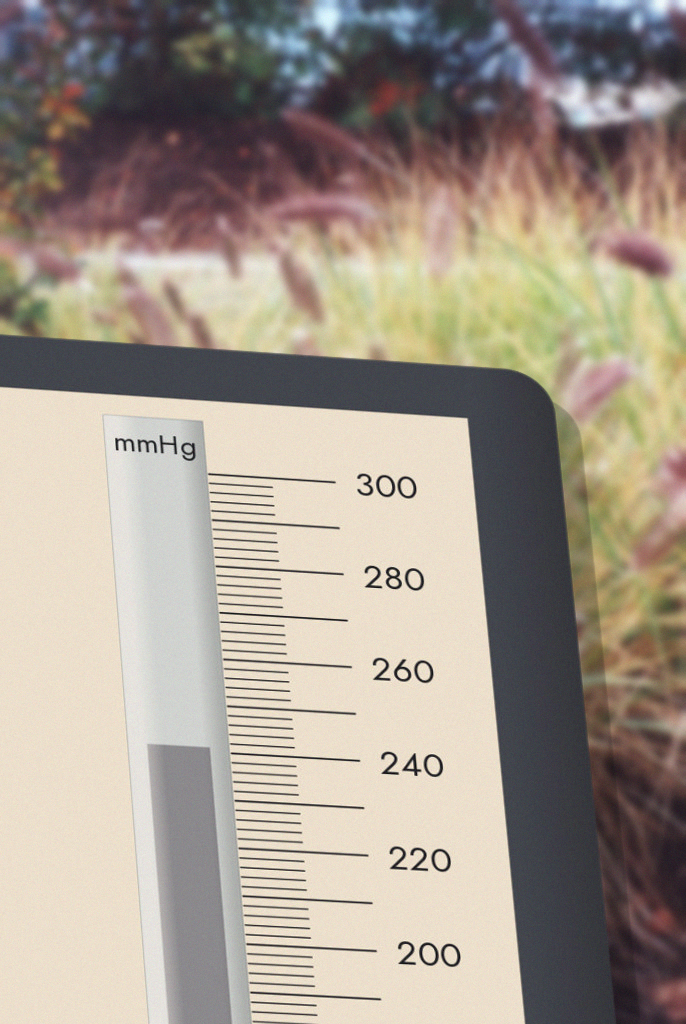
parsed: 241 mmHg
